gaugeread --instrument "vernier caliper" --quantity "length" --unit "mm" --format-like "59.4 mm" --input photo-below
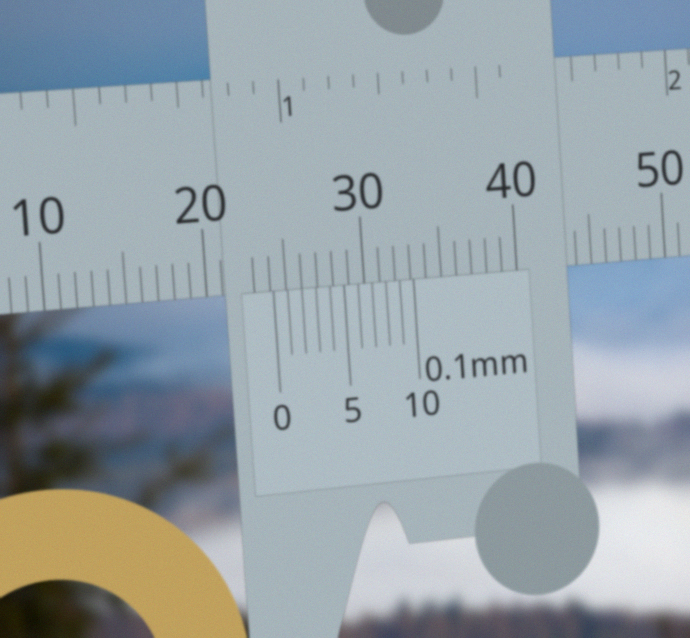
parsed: 24.2 mm
